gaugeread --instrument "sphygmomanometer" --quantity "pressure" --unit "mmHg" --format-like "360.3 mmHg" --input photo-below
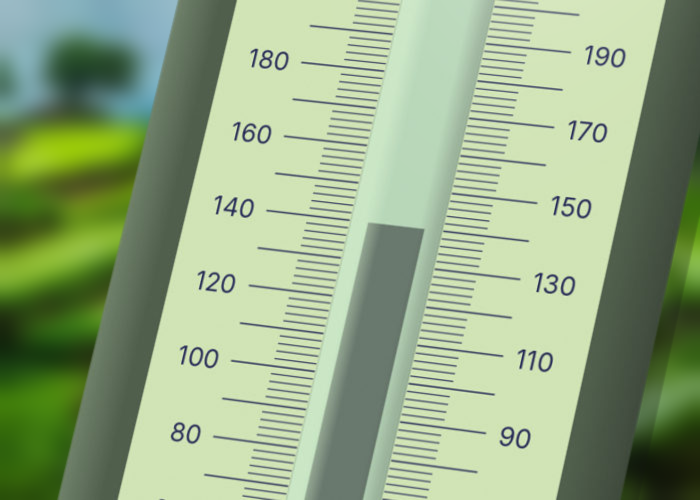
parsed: 140 mmHg
